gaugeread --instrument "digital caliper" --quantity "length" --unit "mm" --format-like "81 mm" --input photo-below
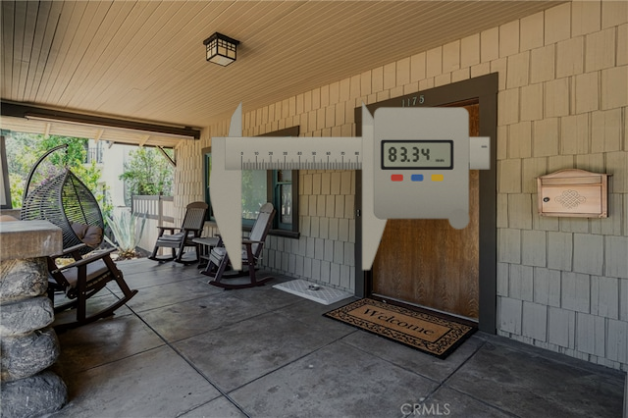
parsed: 83.34 mm
